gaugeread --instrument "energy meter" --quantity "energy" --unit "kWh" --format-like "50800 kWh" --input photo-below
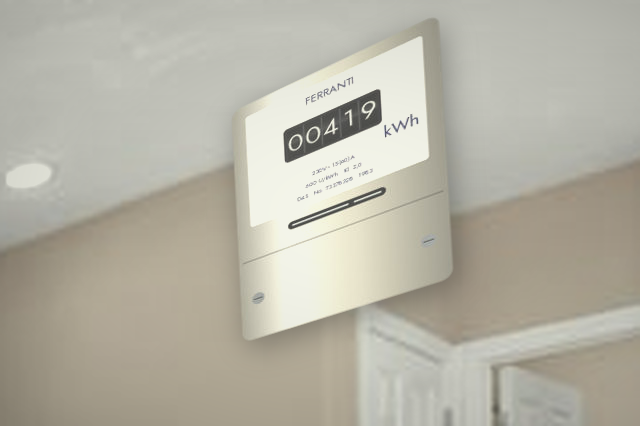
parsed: 419 kWh
